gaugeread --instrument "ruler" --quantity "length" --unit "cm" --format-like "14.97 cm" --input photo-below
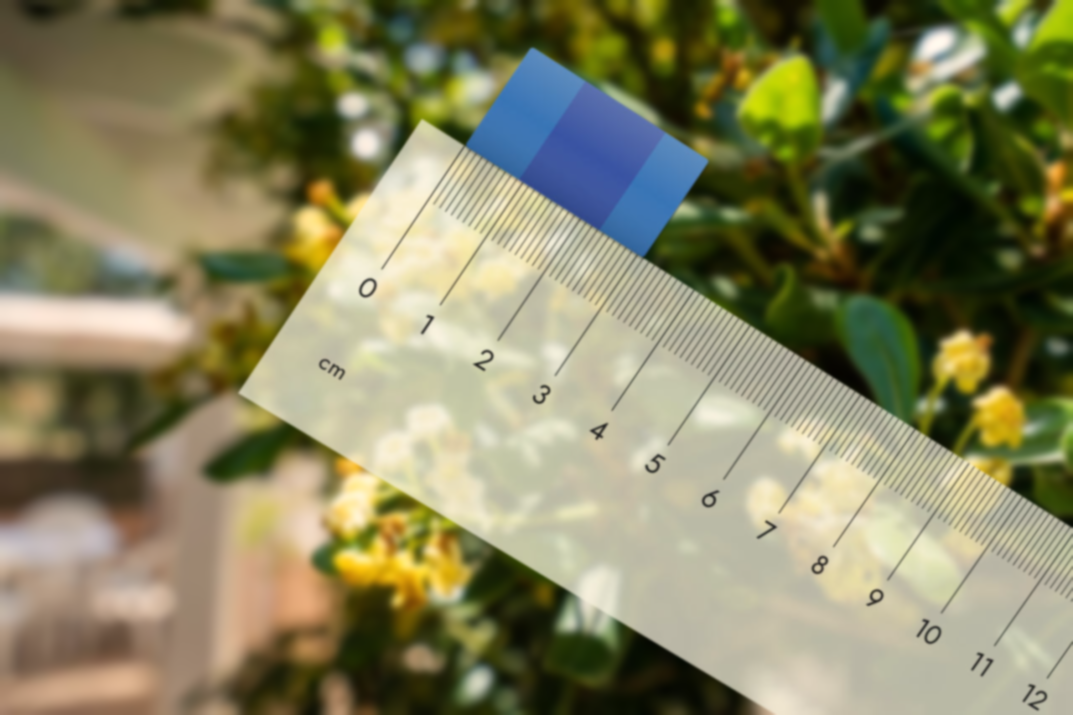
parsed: 3.1 cm
